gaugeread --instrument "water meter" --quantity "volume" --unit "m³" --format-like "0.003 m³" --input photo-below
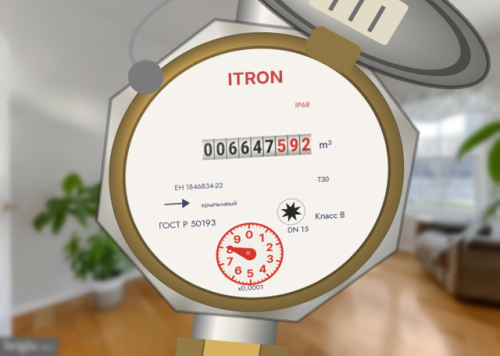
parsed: 6647.5928 m³
